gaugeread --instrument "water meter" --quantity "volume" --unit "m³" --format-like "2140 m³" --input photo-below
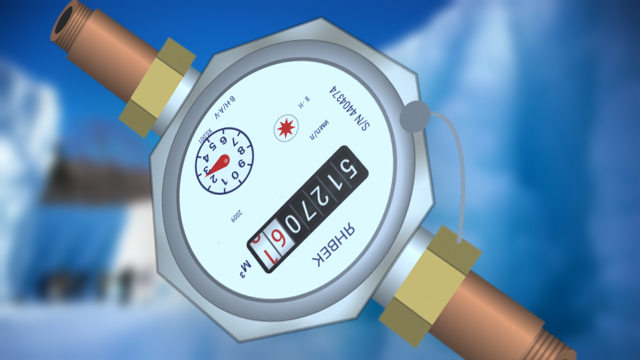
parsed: 51270.612 m³
